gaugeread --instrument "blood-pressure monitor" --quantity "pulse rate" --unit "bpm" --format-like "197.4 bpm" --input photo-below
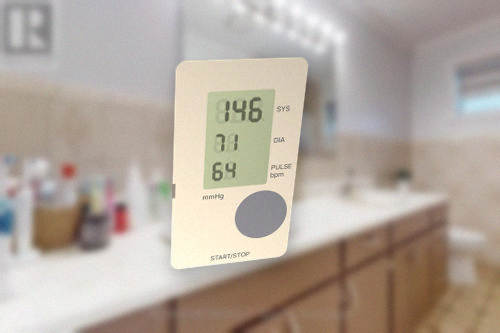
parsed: 64 bpm
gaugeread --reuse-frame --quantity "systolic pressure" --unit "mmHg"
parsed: 146 mmHg
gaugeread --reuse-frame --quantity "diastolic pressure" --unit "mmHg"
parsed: 71 mmHg
